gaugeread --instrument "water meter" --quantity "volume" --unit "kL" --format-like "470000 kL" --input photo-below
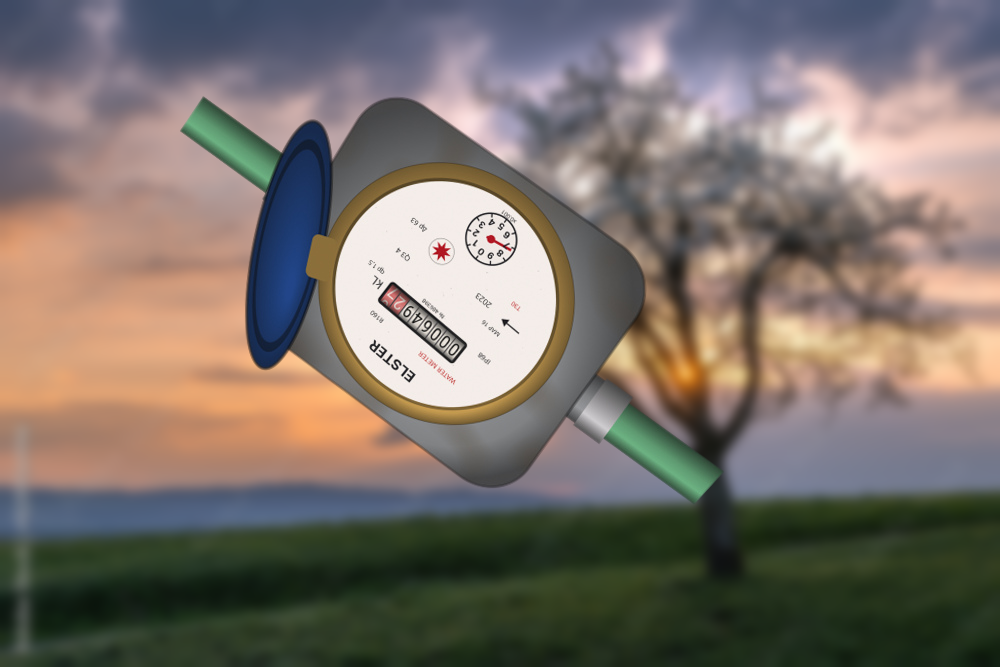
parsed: 649.267 kL
